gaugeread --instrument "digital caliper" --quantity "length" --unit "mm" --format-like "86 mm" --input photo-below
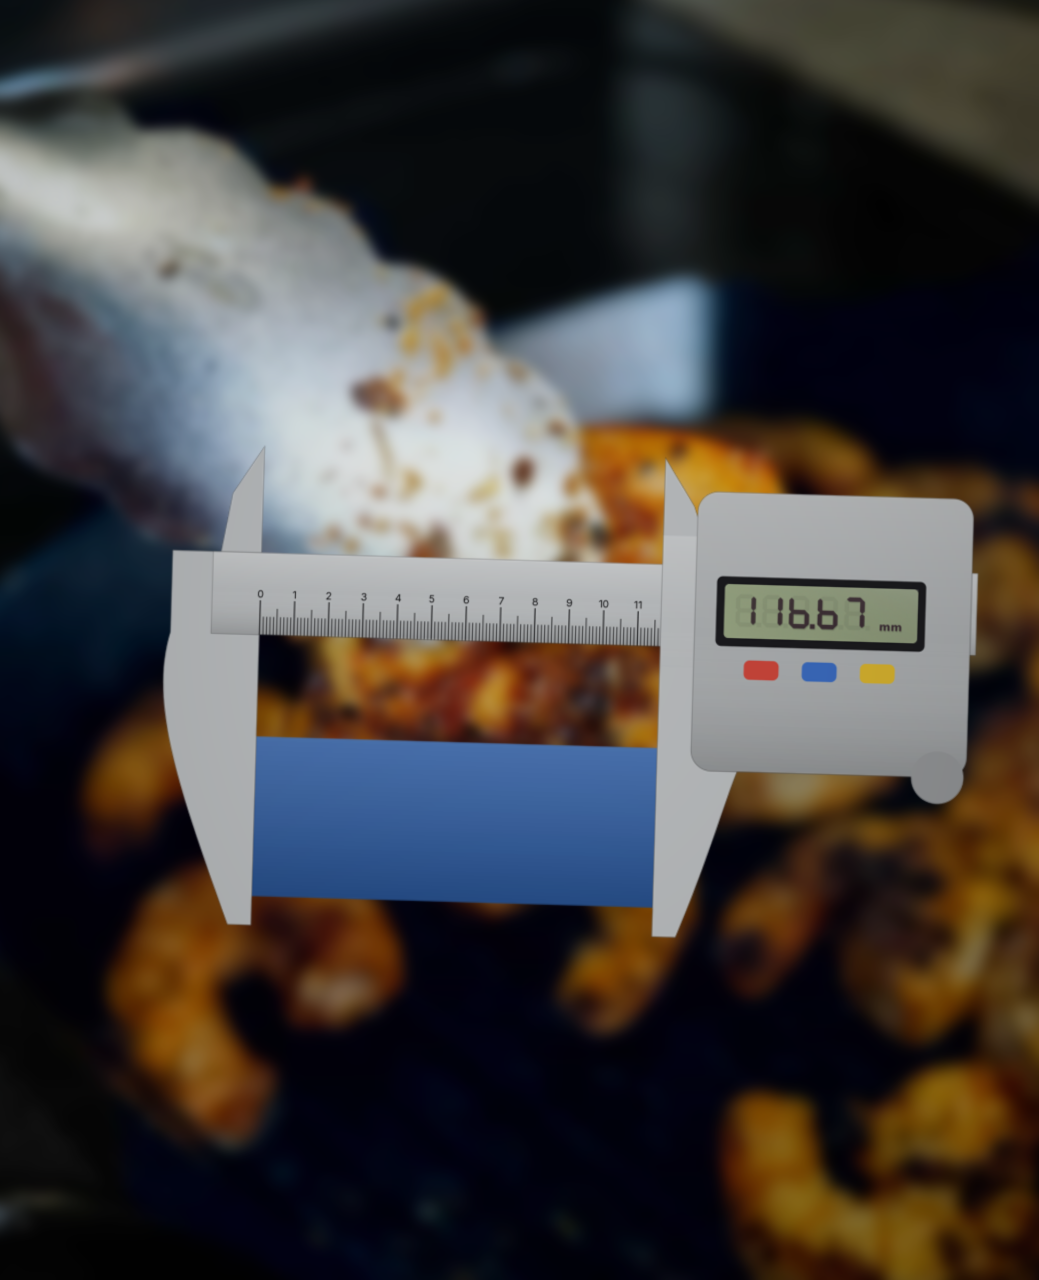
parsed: 116.67 mm
